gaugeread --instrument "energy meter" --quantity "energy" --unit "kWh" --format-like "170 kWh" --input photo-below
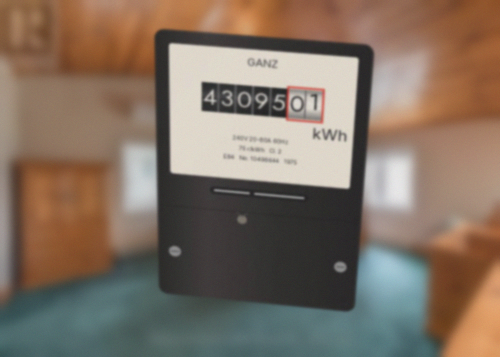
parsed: 43095.01 kWh
